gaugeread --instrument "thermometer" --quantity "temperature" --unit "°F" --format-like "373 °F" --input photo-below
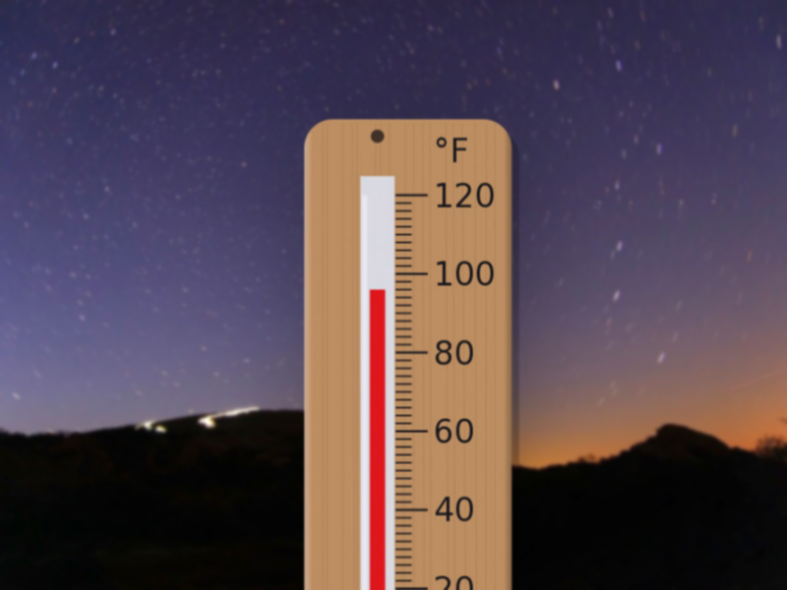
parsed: 96 °F
